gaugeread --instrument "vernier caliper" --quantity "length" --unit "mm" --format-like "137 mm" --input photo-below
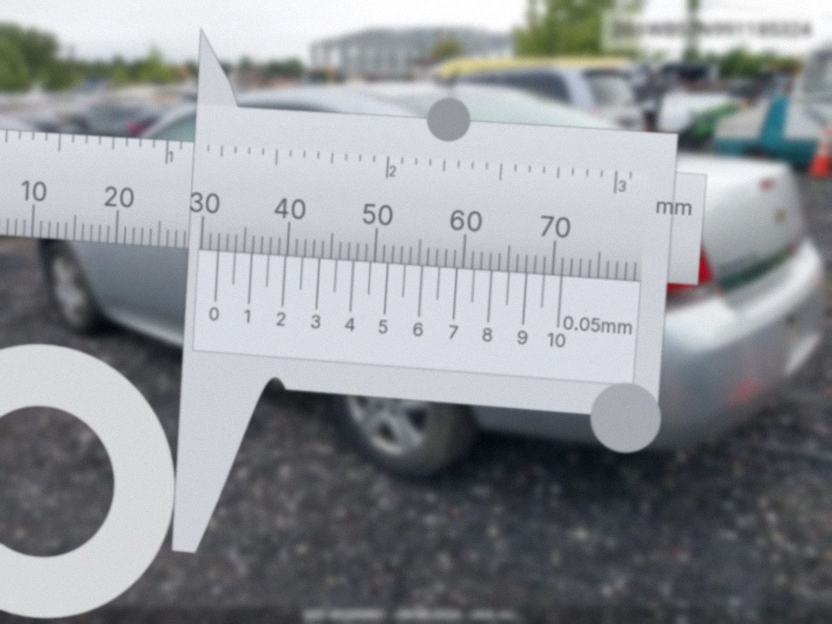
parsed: 32.0 mm
